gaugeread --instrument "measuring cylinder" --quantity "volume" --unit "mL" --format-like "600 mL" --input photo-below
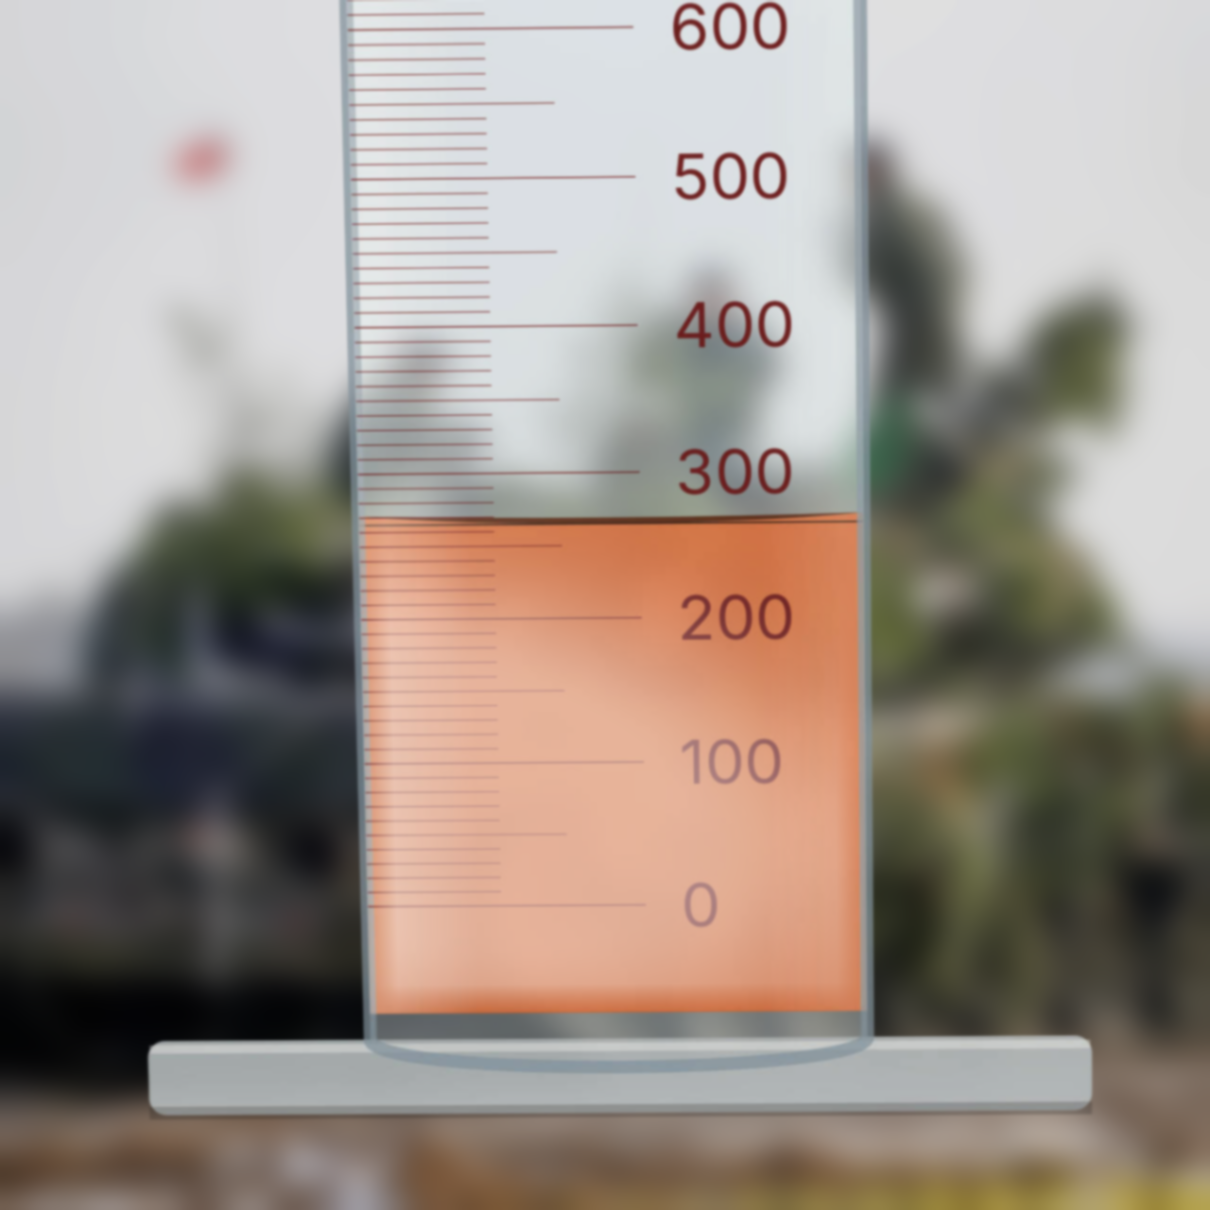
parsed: 265 mL
